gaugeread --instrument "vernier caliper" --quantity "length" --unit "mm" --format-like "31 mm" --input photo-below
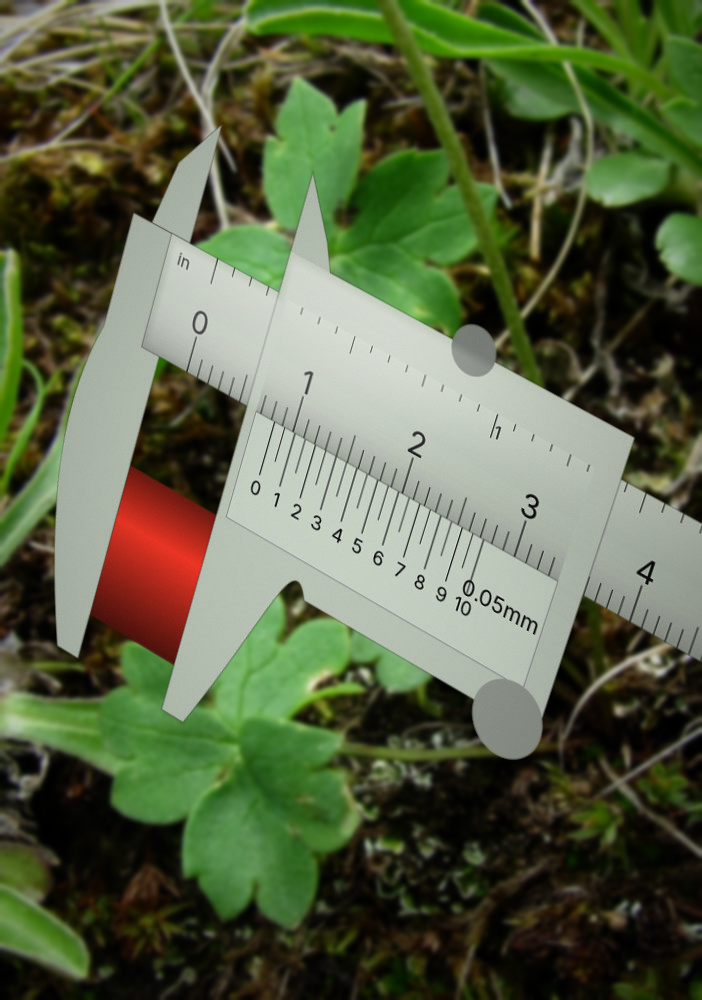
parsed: 8.3 mm
